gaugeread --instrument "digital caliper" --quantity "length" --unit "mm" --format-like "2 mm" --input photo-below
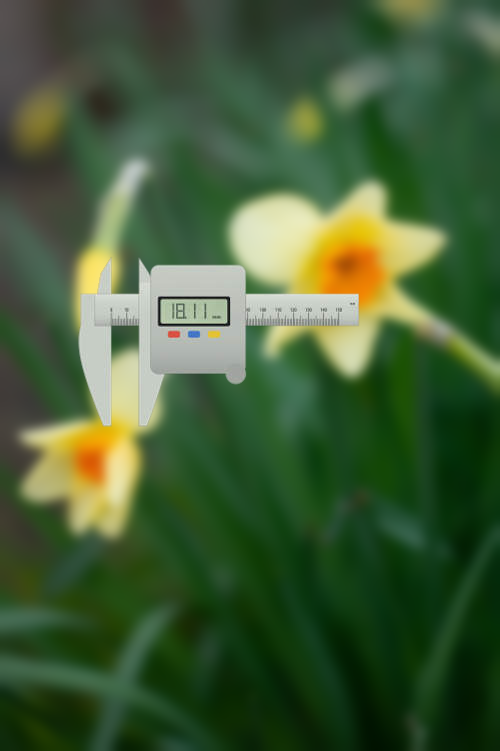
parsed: 18.11 mm
